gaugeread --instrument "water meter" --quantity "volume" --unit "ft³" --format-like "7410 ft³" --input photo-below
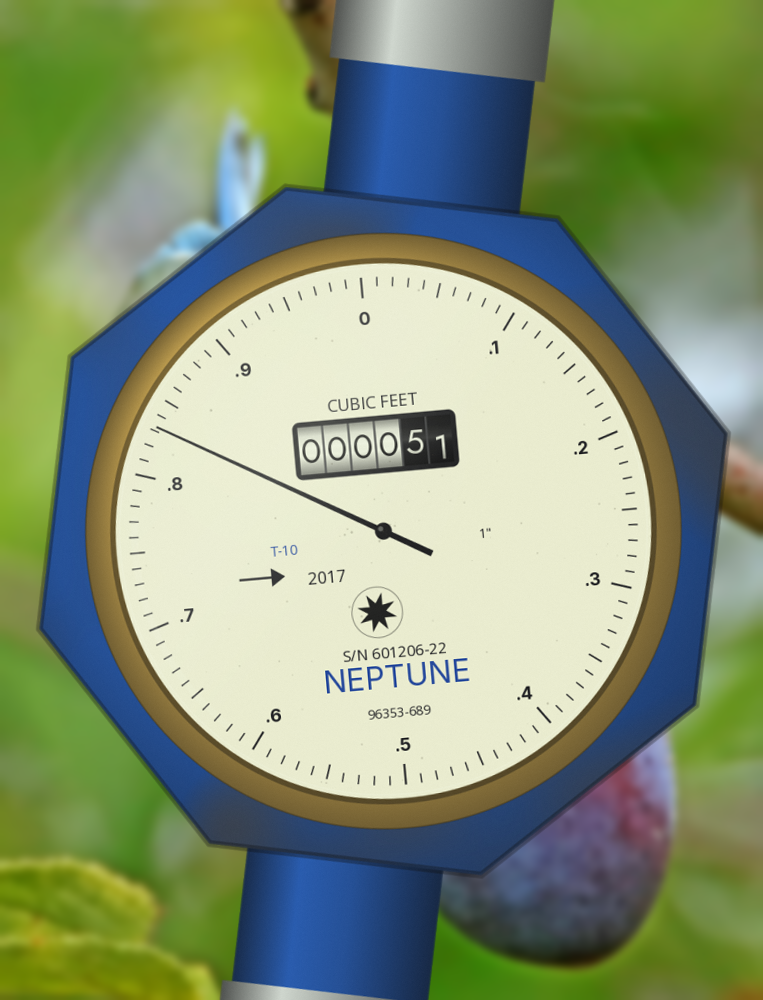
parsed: 50.83 ft³
